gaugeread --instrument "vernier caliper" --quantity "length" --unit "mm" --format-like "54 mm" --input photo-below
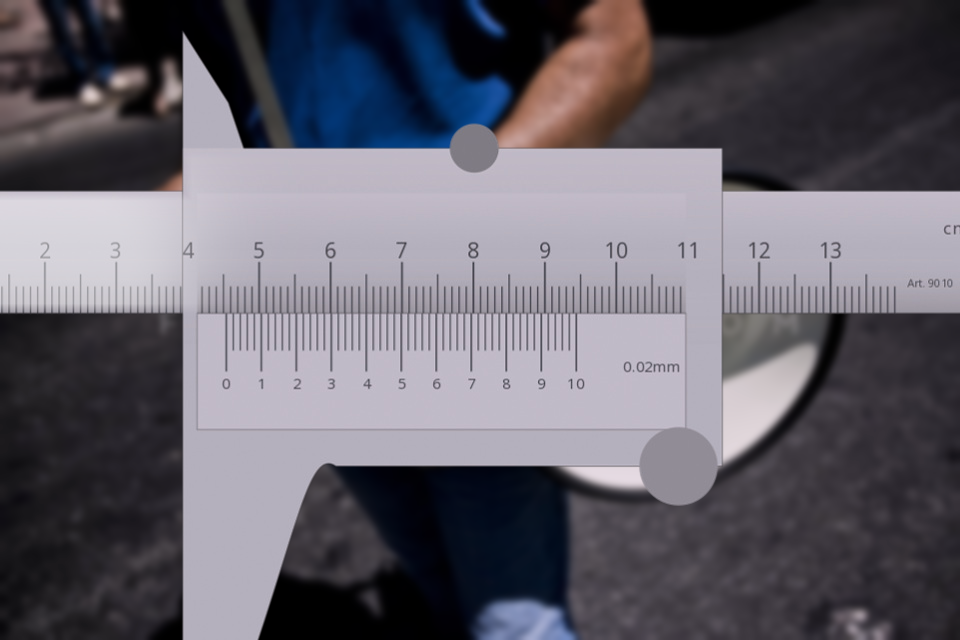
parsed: 45.4 mm
